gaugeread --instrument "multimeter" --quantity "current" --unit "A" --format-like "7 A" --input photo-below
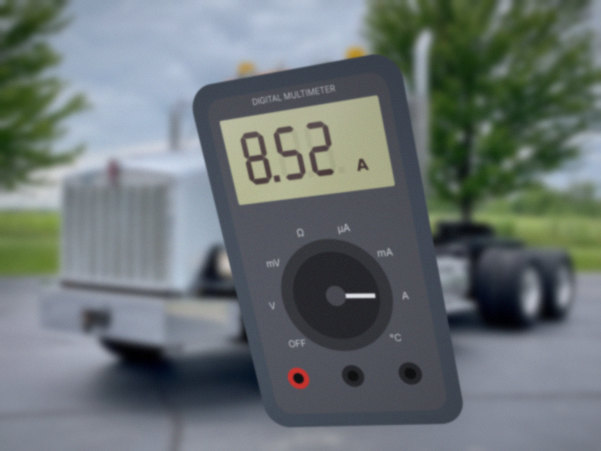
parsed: 8.52 A
